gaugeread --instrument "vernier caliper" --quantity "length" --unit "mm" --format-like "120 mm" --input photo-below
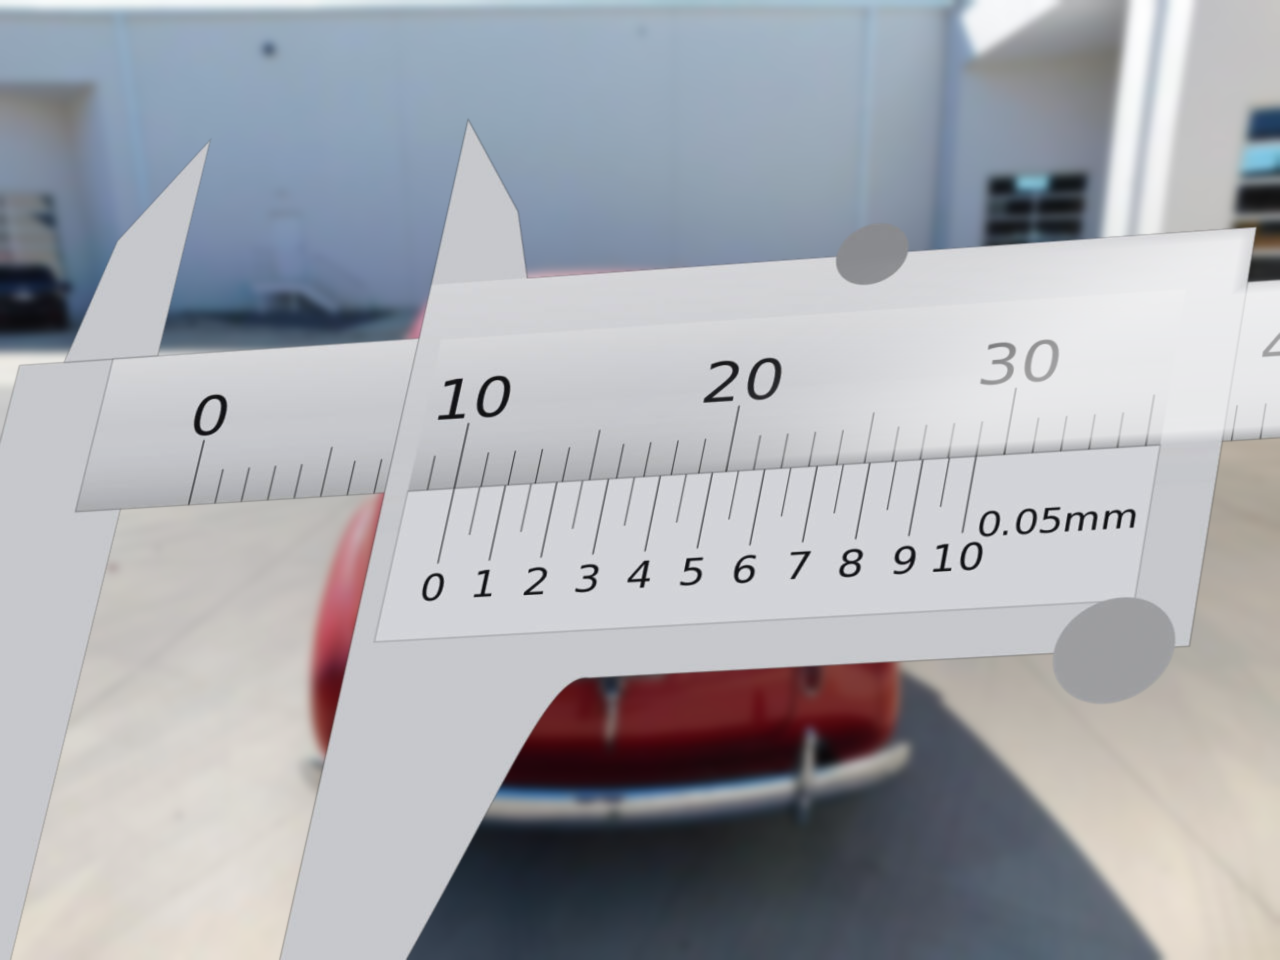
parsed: 10.00 mm
